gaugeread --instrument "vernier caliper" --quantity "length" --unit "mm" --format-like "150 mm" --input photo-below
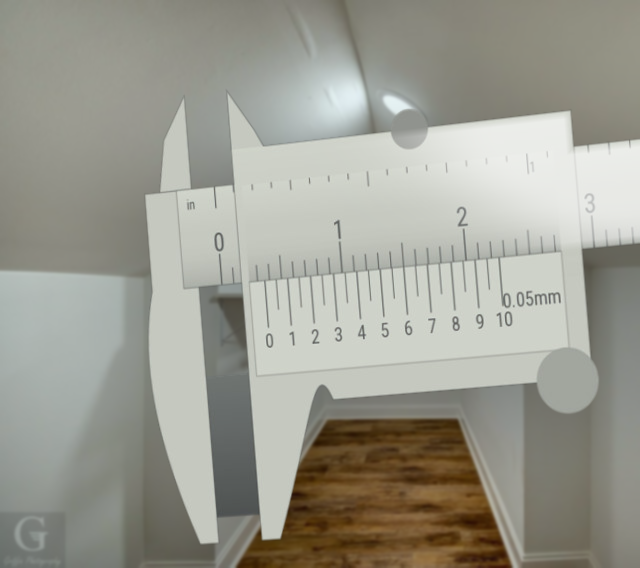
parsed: 3.6 mm
